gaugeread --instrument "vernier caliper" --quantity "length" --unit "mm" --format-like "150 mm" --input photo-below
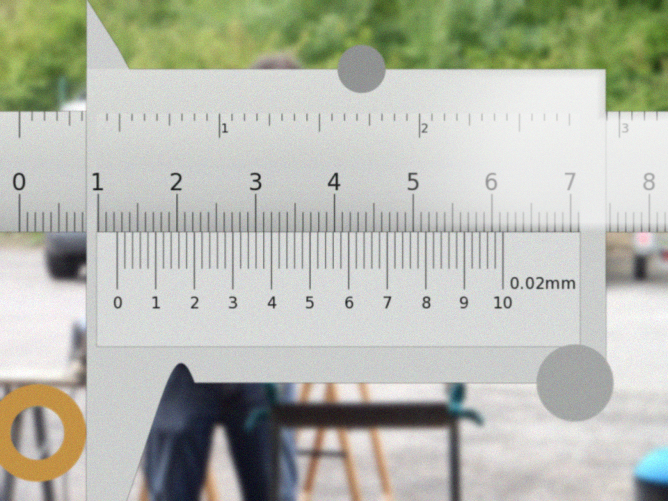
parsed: 12.4 mm
